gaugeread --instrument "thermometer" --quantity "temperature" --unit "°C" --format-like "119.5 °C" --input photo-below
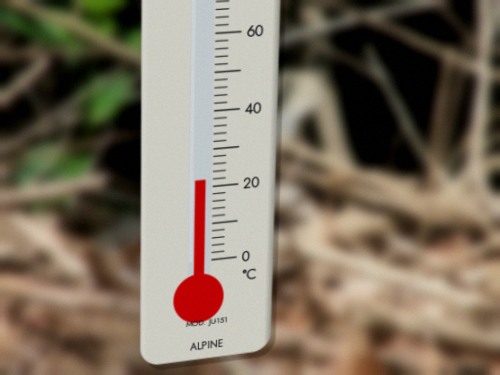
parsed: 22 °C
